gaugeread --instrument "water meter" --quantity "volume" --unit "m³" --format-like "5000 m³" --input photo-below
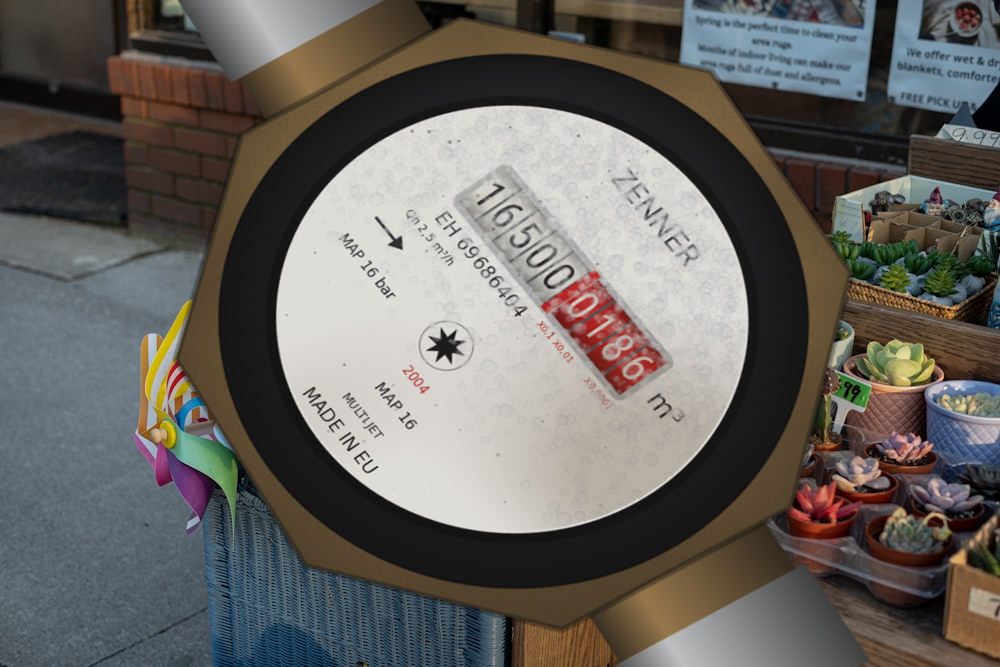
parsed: 16500.0186 m³
